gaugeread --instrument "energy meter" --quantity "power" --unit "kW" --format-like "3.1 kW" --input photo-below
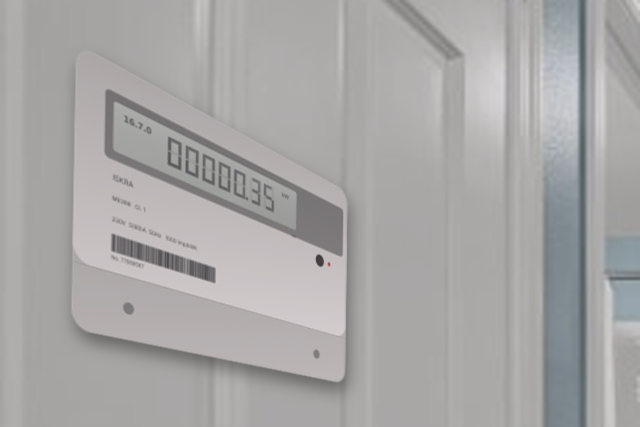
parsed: 0.35 kW
